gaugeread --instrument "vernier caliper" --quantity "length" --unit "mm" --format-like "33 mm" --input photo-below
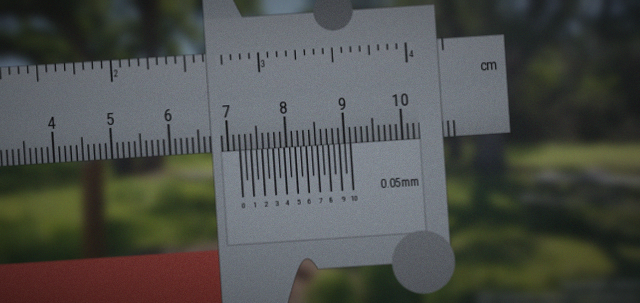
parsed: 72.0 mm
